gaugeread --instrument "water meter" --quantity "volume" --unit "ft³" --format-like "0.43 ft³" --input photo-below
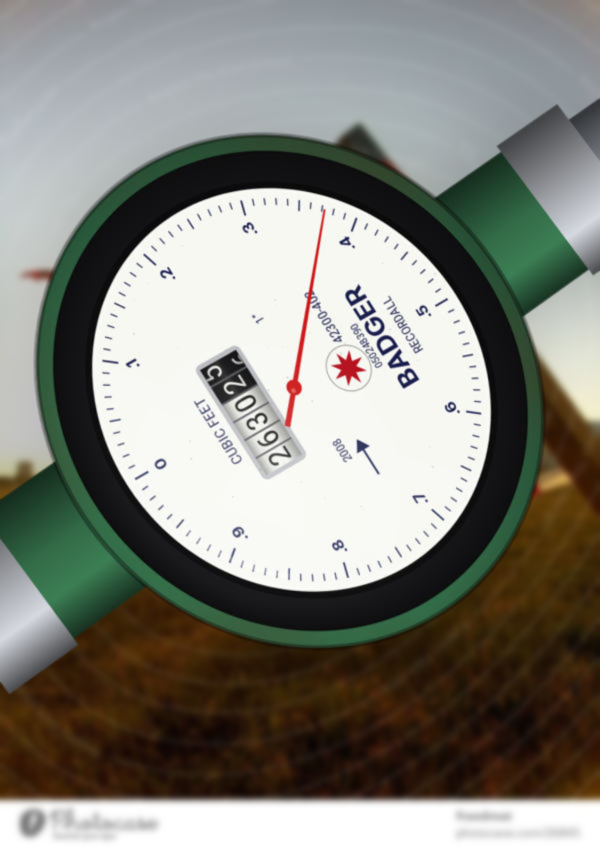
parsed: 263025.37 ft³
